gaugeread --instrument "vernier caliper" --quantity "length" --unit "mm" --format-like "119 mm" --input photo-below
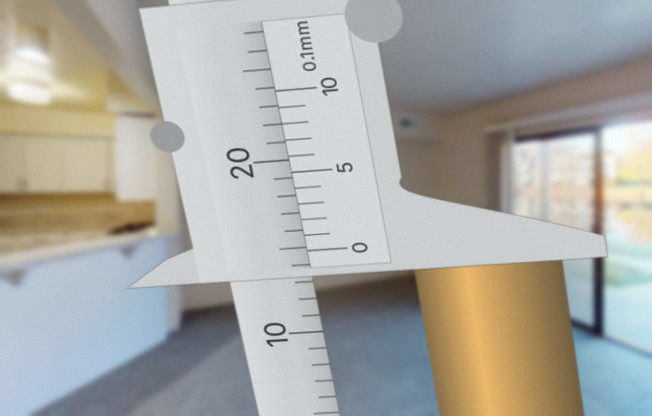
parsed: 14.8 mm
